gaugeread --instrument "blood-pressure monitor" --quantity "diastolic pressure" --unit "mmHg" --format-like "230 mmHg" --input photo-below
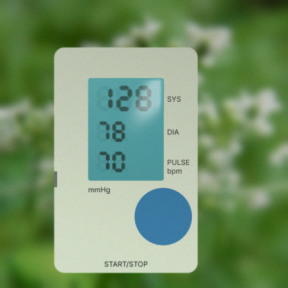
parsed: 78 mmHg
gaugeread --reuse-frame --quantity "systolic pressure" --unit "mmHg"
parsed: 128 mmHg
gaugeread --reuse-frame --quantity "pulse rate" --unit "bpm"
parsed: 70 bpm
